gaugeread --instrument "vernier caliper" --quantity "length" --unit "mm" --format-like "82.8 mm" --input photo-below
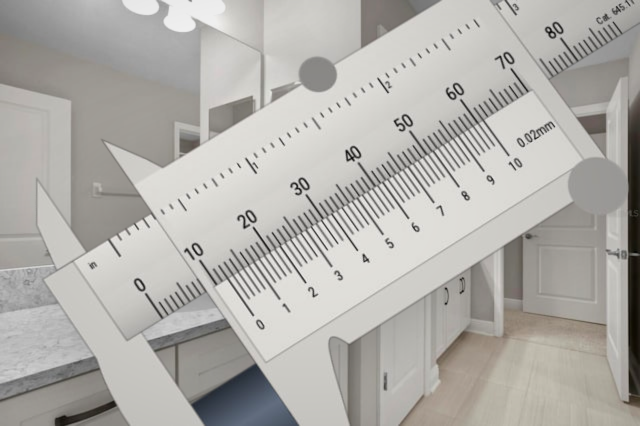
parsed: 12.0 mm
